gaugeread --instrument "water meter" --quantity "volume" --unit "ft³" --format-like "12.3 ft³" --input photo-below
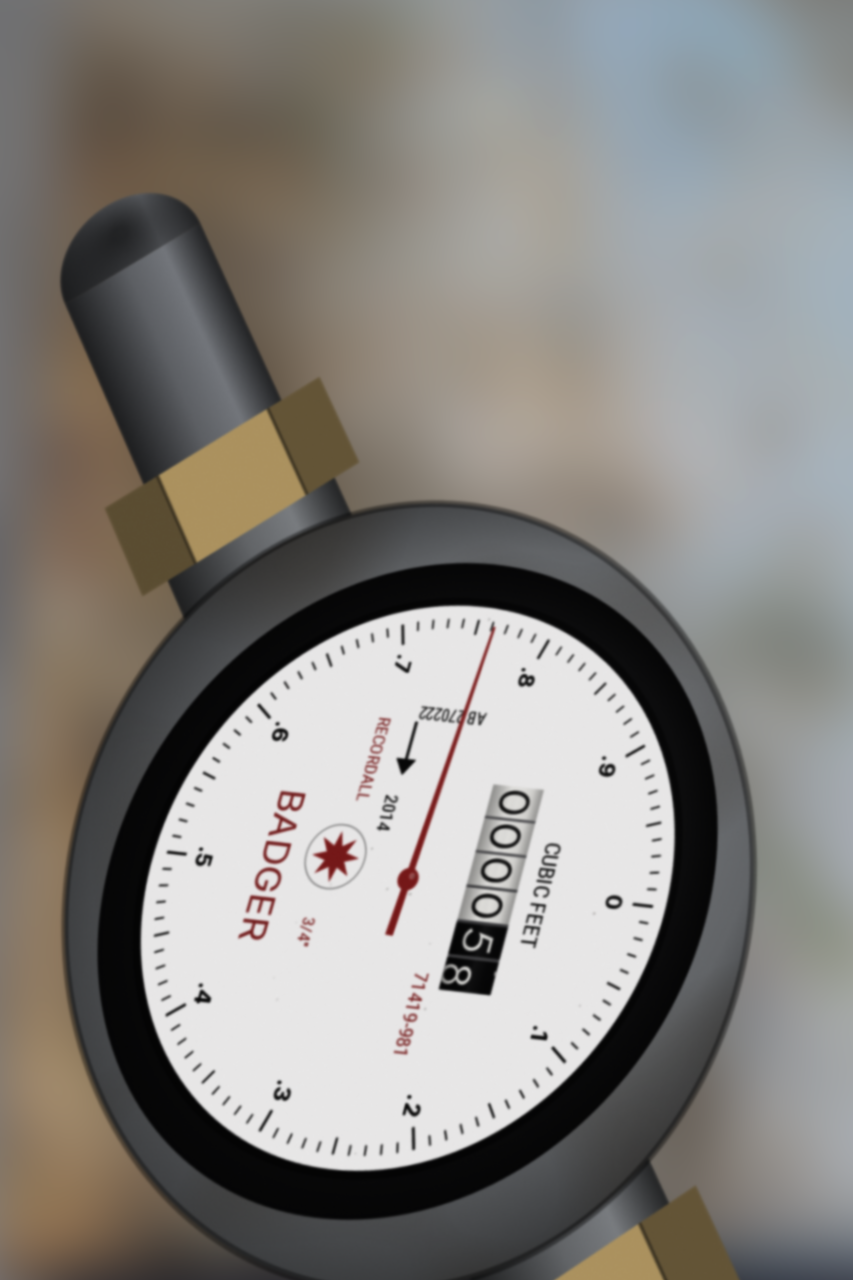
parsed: 57.76 ft³
